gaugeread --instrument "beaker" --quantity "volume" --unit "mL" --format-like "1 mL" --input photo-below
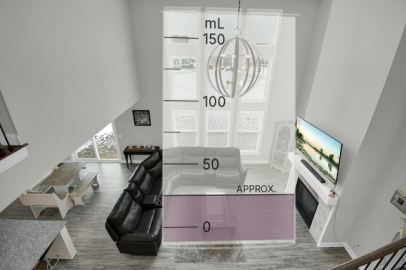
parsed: 25 mL
